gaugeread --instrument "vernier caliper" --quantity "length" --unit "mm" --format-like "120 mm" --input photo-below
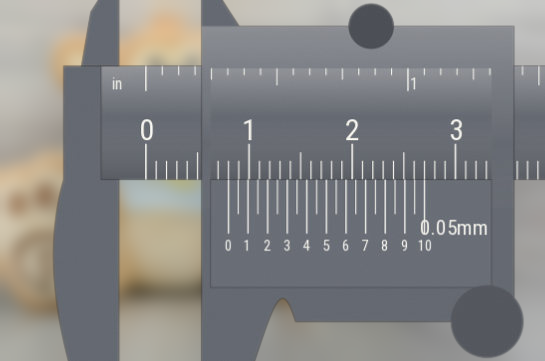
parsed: 8.0 mm
